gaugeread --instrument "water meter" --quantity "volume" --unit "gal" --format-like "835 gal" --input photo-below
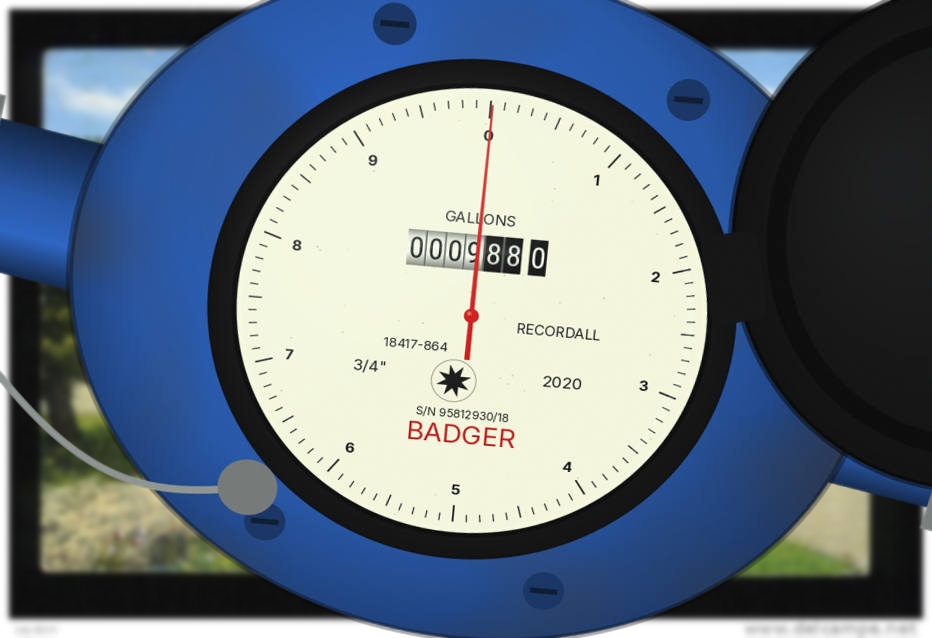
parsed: 9880.0 gal
